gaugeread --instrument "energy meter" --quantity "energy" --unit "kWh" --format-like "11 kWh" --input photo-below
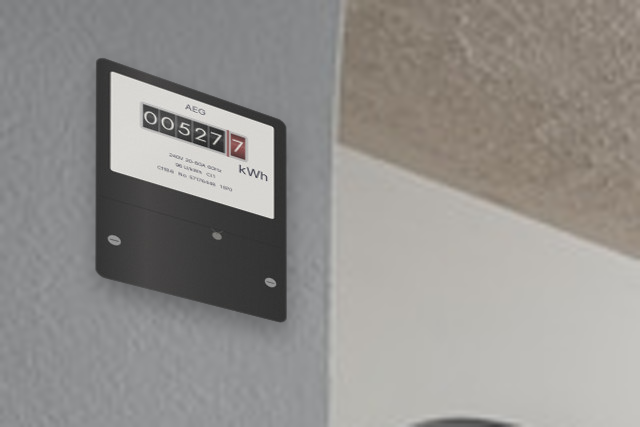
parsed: 527.7 kWh
